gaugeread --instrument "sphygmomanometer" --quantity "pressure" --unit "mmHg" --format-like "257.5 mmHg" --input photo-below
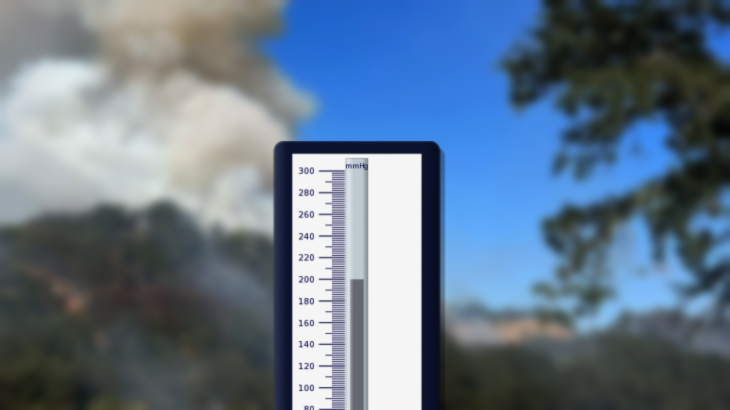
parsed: 200 mmHg
